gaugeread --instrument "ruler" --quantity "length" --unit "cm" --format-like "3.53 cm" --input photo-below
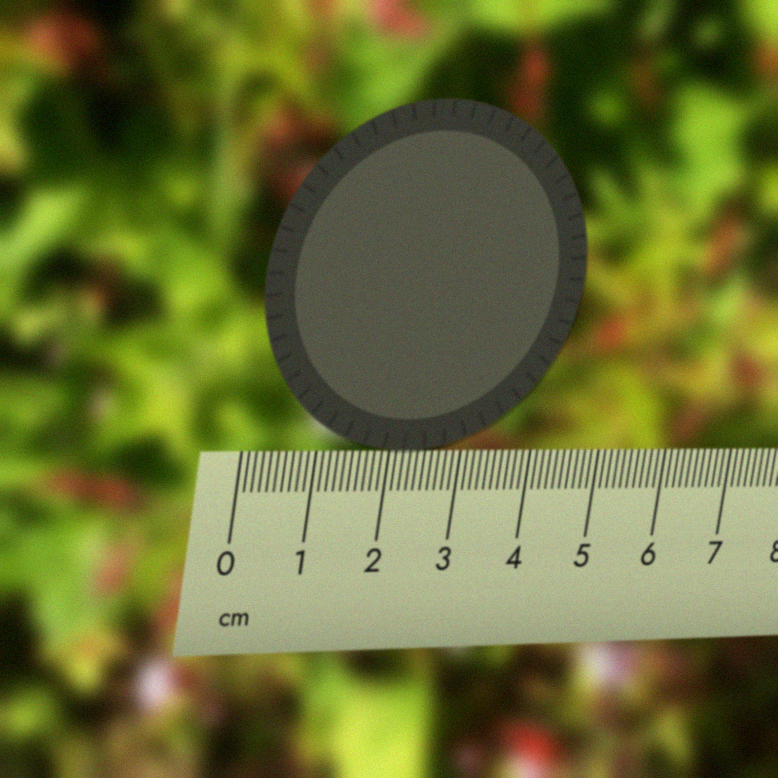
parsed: 4.4 cm
